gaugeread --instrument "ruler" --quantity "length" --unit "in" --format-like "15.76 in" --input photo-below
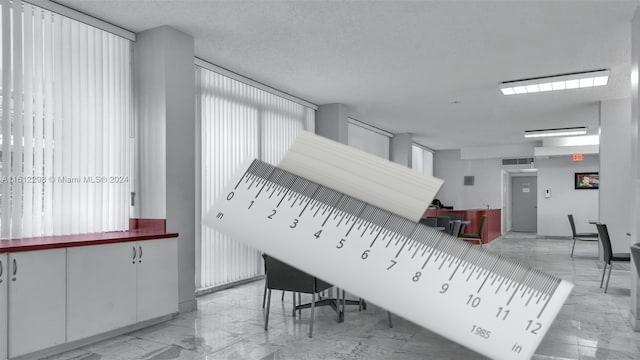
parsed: 6 in
